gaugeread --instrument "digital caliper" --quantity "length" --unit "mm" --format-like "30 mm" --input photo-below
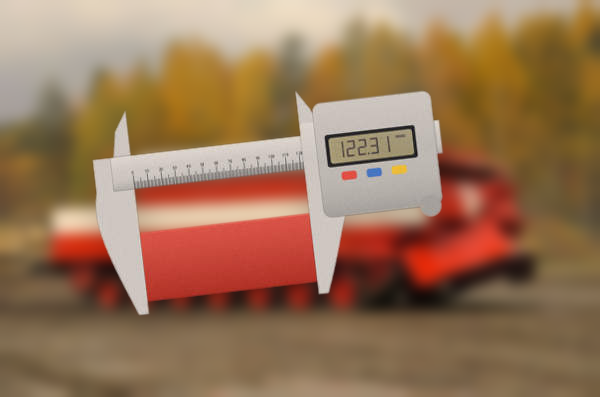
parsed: 122.31 mm
